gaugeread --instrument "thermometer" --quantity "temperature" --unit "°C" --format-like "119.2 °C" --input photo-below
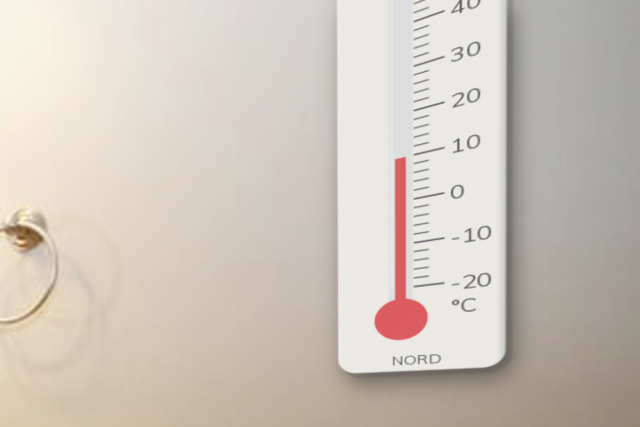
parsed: 10 °C
